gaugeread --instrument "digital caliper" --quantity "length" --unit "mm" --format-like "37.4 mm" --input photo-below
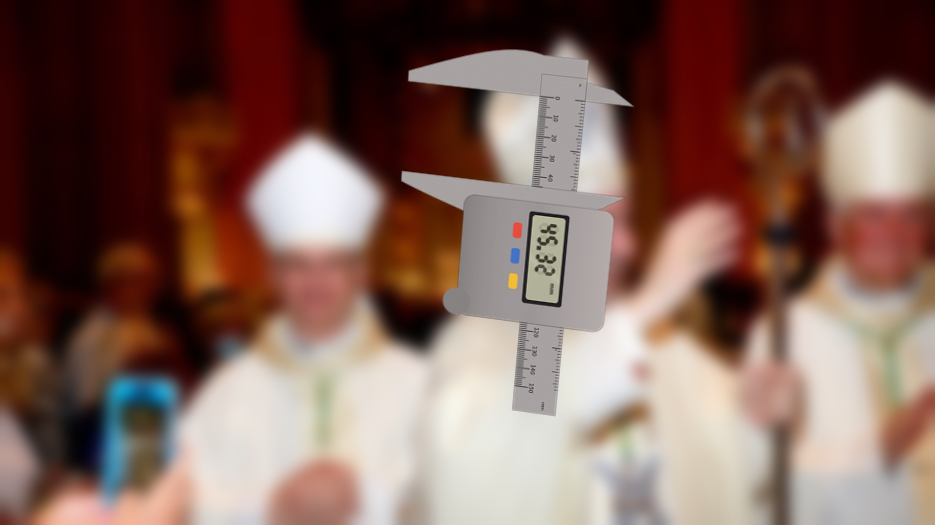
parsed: 45.32 mm
